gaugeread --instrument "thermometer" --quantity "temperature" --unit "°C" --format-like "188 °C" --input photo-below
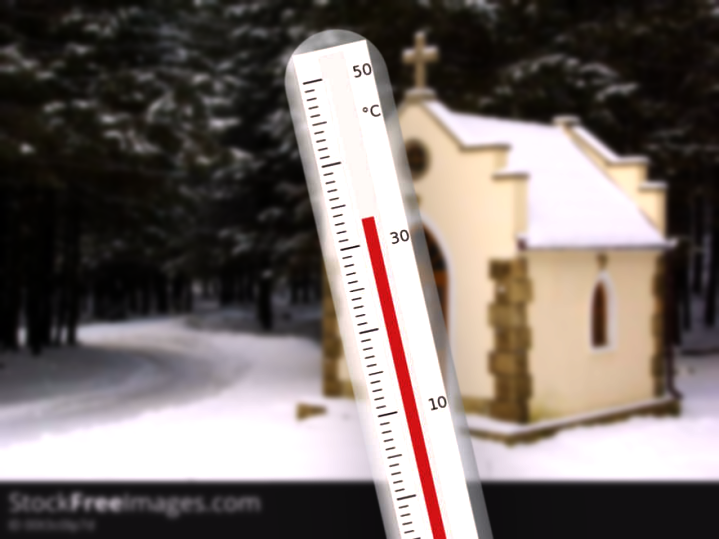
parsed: 33 °C
